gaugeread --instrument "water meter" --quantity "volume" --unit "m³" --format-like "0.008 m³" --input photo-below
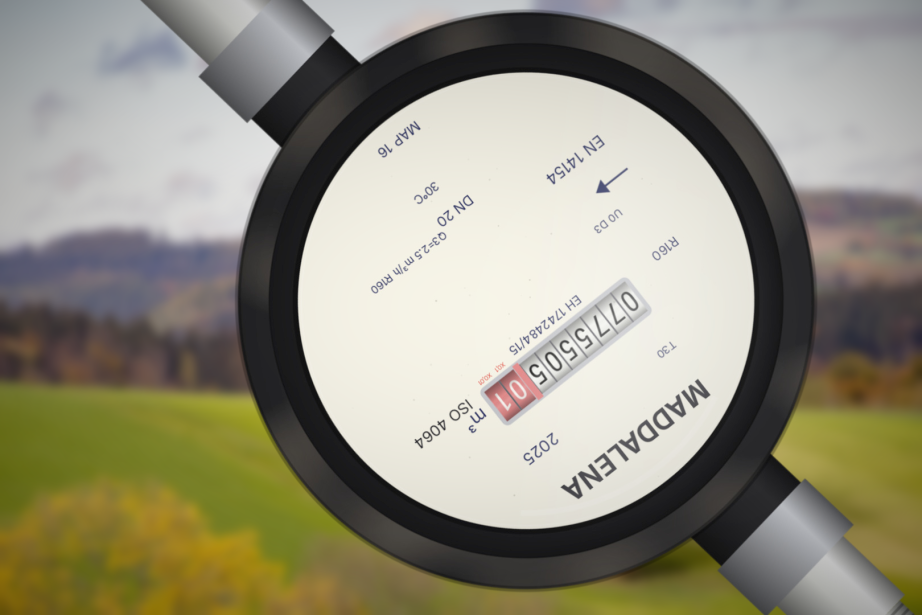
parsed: 775505.01 m³
